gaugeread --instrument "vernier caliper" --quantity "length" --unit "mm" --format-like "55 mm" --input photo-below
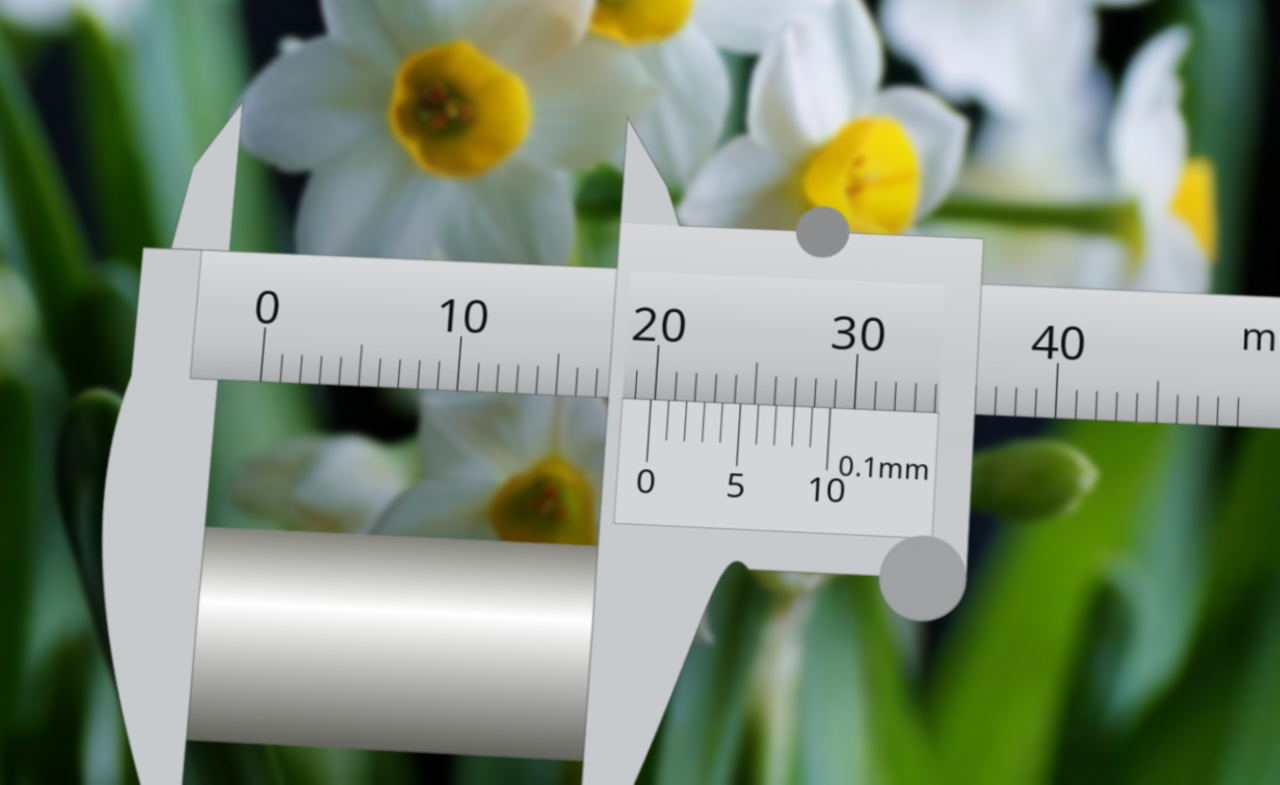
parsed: 19.8 mm
